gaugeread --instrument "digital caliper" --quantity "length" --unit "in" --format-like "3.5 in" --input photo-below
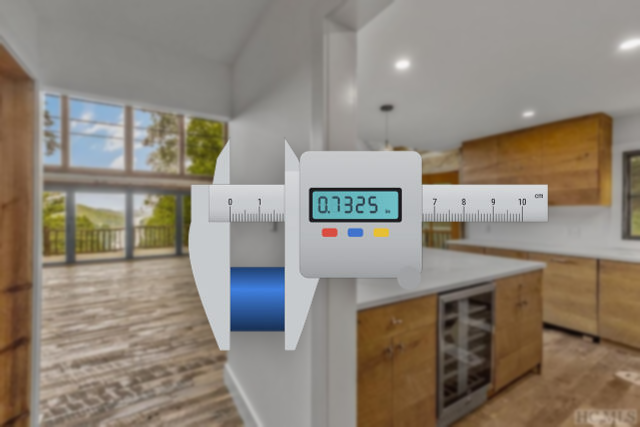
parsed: 0.7325 in
